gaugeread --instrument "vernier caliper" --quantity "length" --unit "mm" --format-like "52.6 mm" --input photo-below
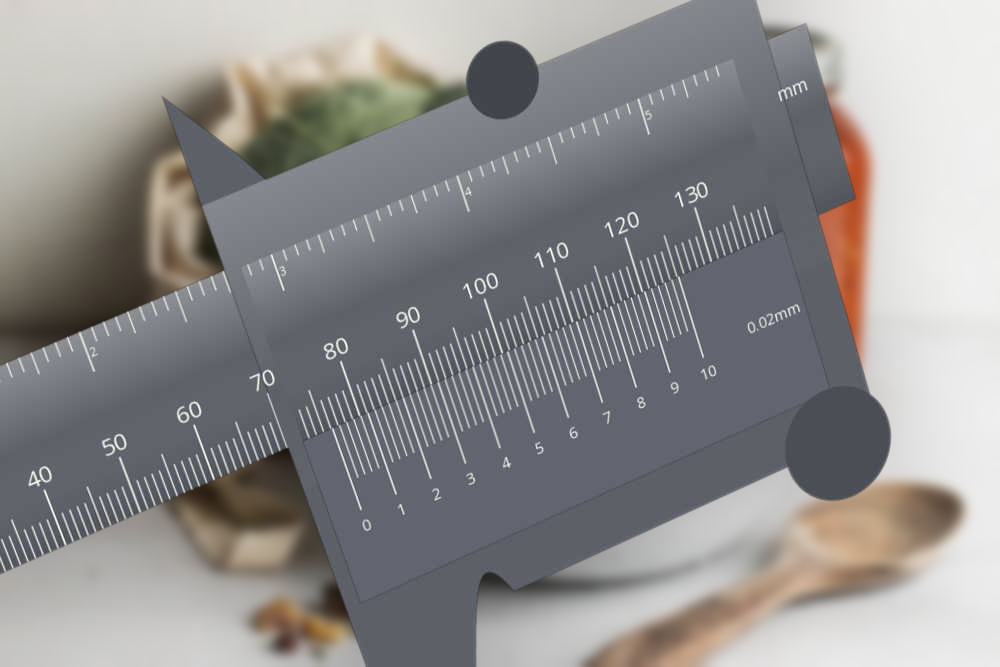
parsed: 76.2 mm
